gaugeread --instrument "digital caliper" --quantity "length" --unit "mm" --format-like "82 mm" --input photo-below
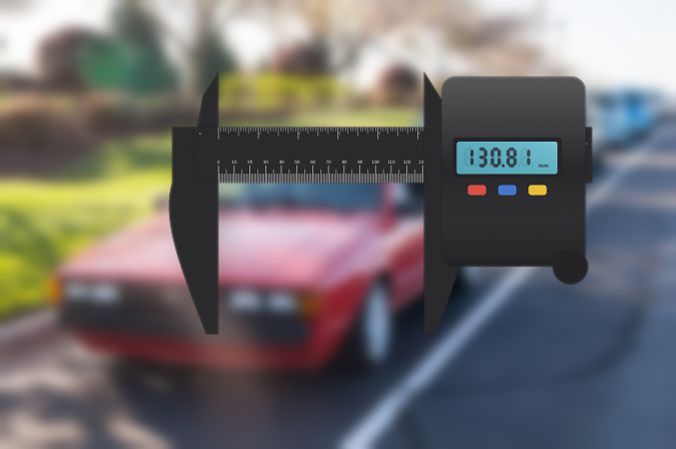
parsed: 130.81 mm
